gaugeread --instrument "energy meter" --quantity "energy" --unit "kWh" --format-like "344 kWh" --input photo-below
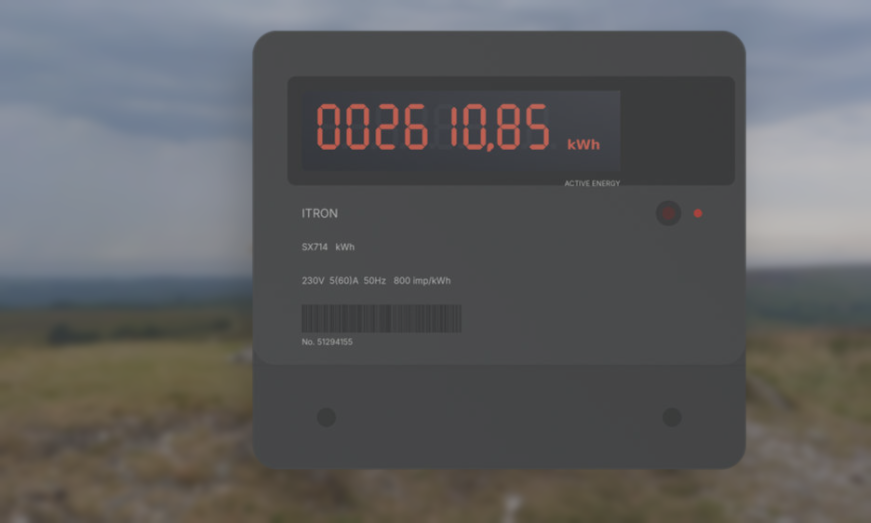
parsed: 2610.85 kWh
